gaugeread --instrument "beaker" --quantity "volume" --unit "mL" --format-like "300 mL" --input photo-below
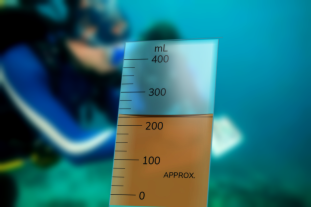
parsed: 225 mL
